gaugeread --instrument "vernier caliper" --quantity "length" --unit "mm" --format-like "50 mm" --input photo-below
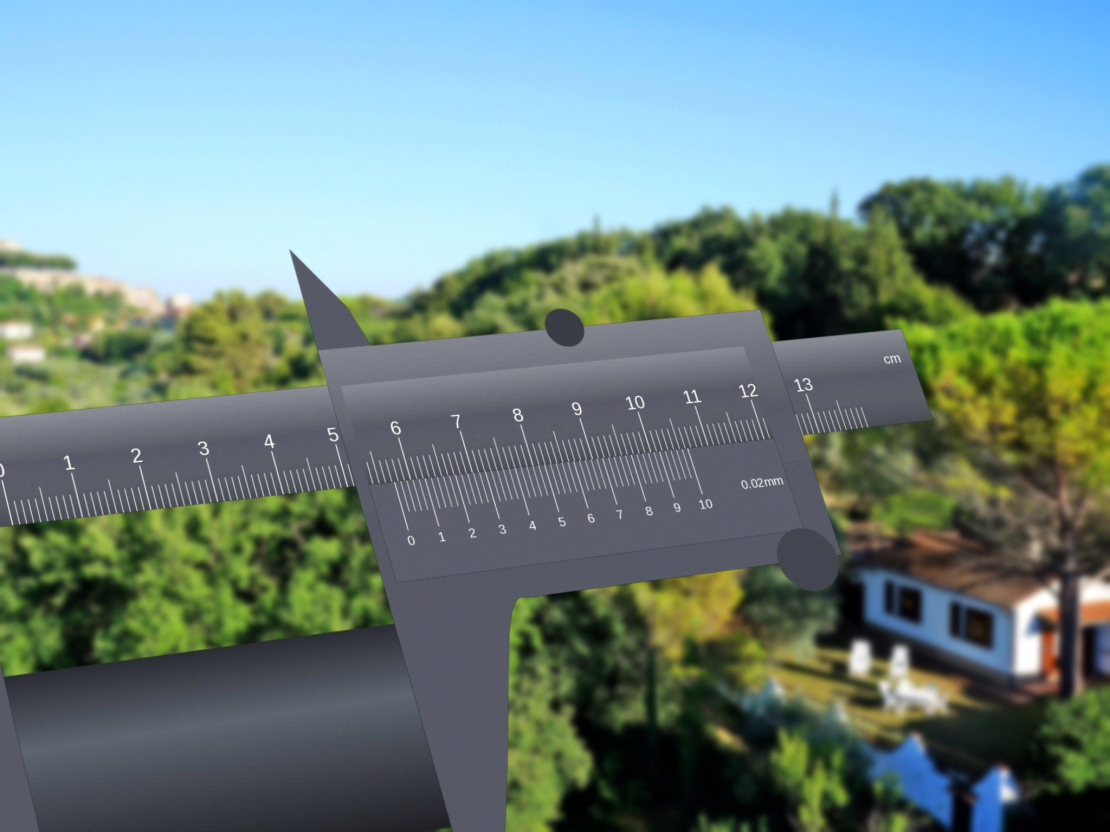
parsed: 57.4 mm
